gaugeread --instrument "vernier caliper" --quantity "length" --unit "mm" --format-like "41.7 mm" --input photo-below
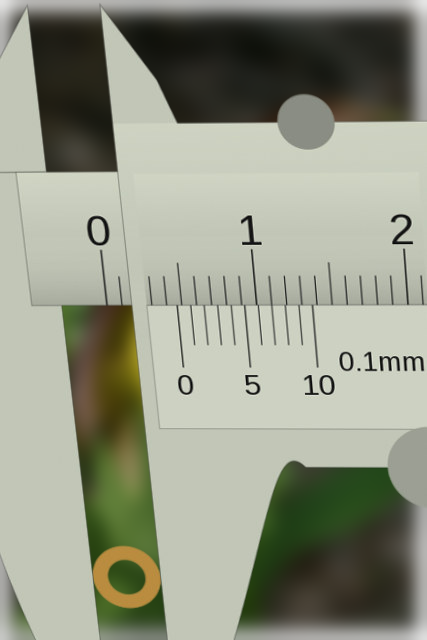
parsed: 4.7 mm
